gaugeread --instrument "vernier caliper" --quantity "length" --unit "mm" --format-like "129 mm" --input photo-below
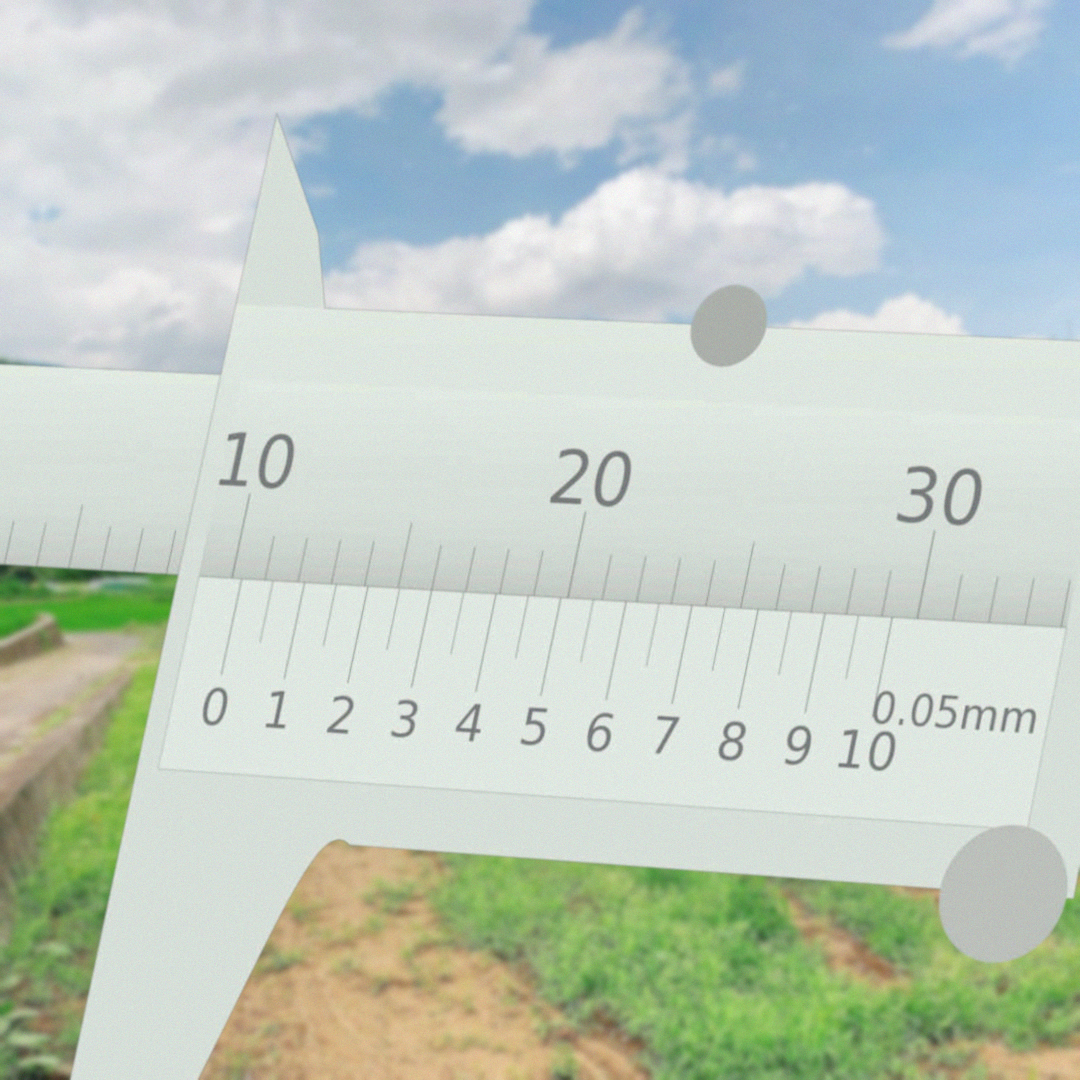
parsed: 10.30 mm
